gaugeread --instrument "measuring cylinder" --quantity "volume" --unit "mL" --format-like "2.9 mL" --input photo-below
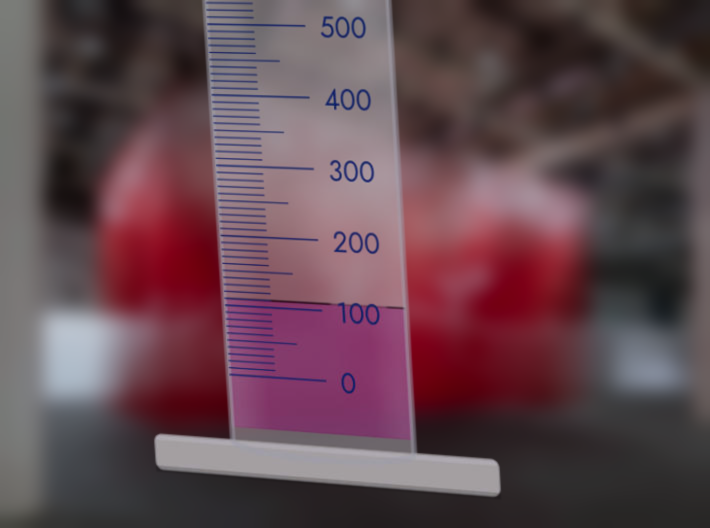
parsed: 110 mL
